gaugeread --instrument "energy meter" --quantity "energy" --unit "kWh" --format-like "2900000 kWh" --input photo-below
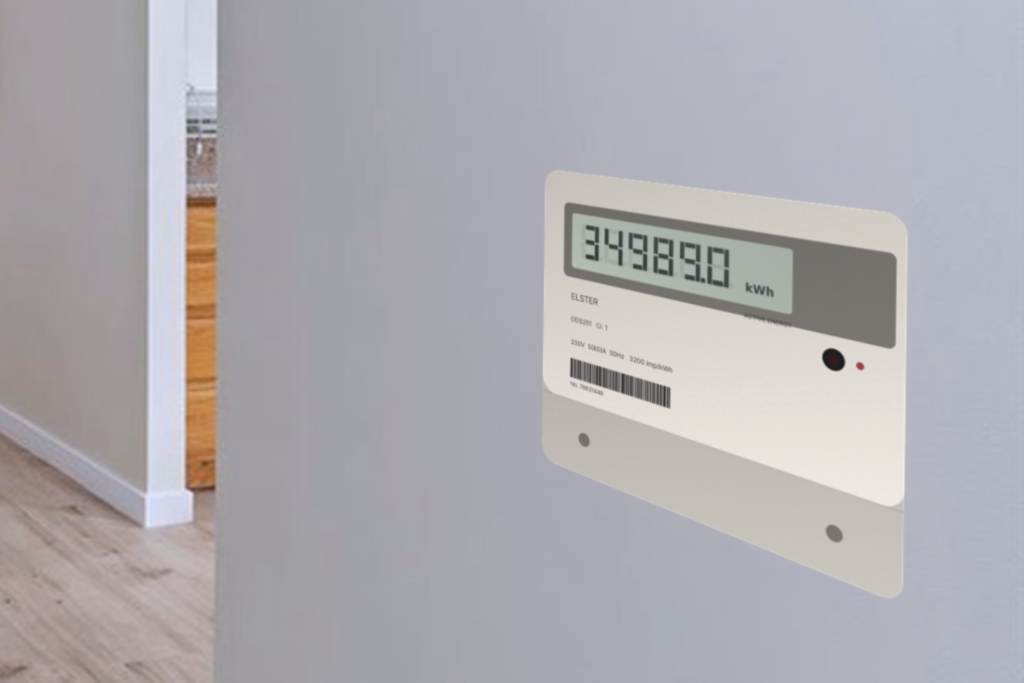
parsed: 34989.0 kWh
